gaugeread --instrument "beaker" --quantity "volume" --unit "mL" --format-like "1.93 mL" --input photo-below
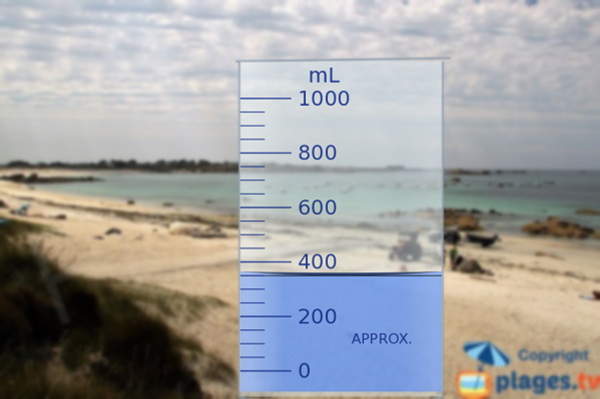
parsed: 350 mL
